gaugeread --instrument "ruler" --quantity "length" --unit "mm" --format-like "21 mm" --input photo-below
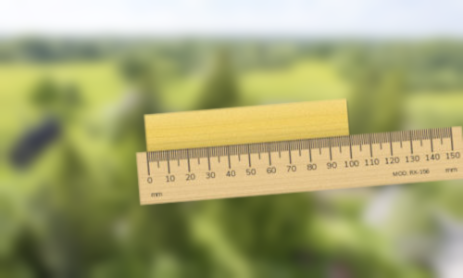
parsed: 100 mm
